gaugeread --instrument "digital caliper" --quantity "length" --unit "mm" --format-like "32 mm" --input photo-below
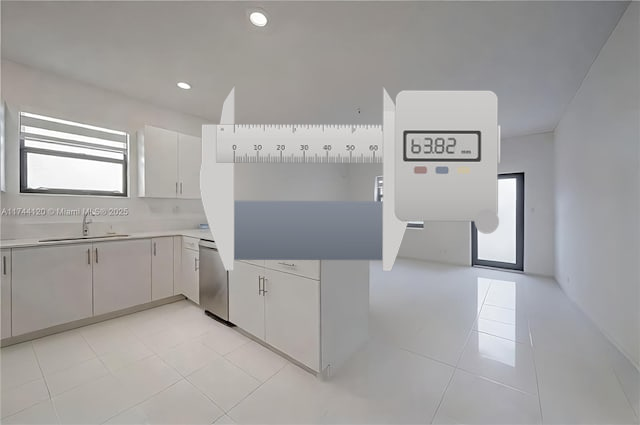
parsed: 63.82 mm
